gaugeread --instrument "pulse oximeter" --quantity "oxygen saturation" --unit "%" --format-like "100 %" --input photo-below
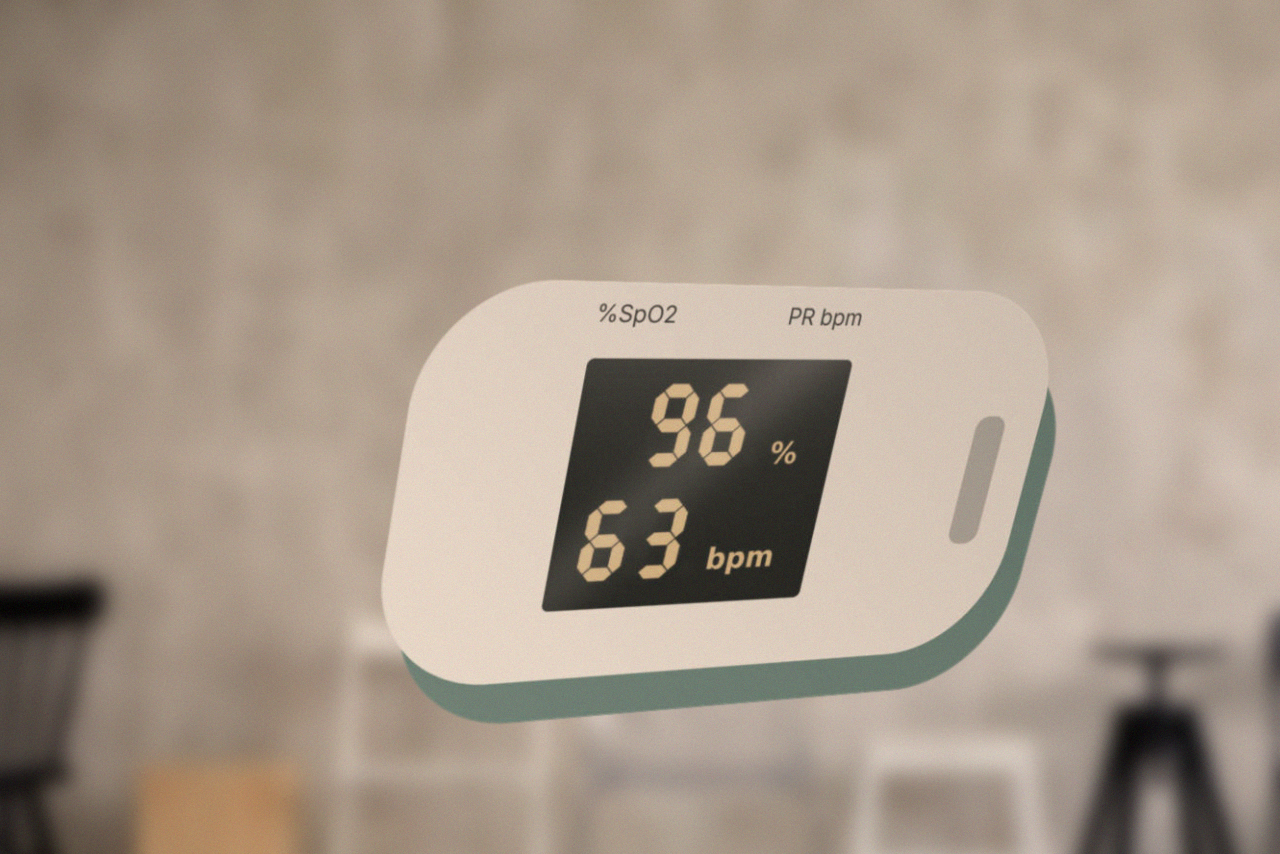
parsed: 96 %
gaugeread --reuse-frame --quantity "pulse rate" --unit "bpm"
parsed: 63 bpm
